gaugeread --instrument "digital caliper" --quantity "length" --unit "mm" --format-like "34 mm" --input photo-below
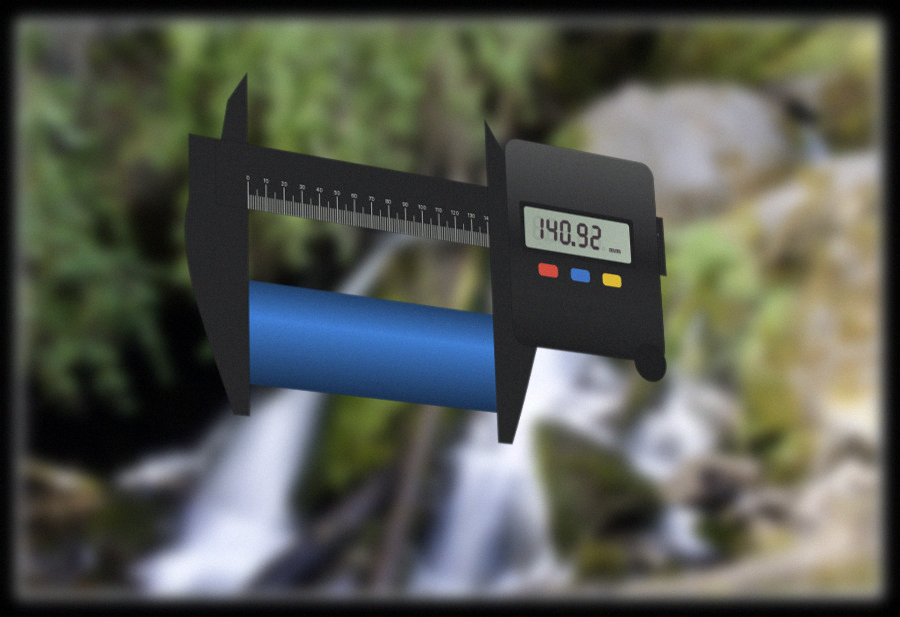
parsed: 140.92 mm
